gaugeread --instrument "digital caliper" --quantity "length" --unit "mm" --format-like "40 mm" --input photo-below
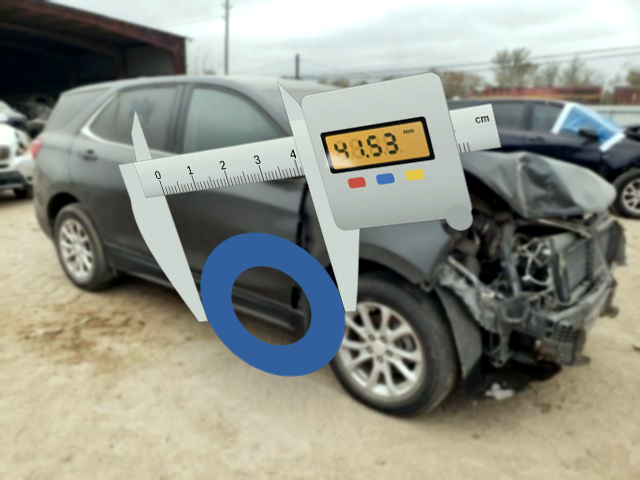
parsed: 41.53 mm
